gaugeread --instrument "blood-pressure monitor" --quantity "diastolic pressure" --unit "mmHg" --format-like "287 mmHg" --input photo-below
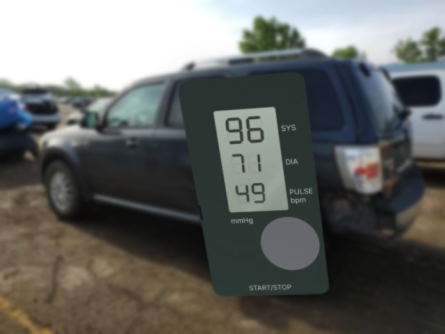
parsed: 71 mmHg
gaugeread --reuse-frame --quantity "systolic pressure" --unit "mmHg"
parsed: 96 mmHg
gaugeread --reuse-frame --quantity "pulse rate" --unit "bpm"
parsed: 49 bpm
